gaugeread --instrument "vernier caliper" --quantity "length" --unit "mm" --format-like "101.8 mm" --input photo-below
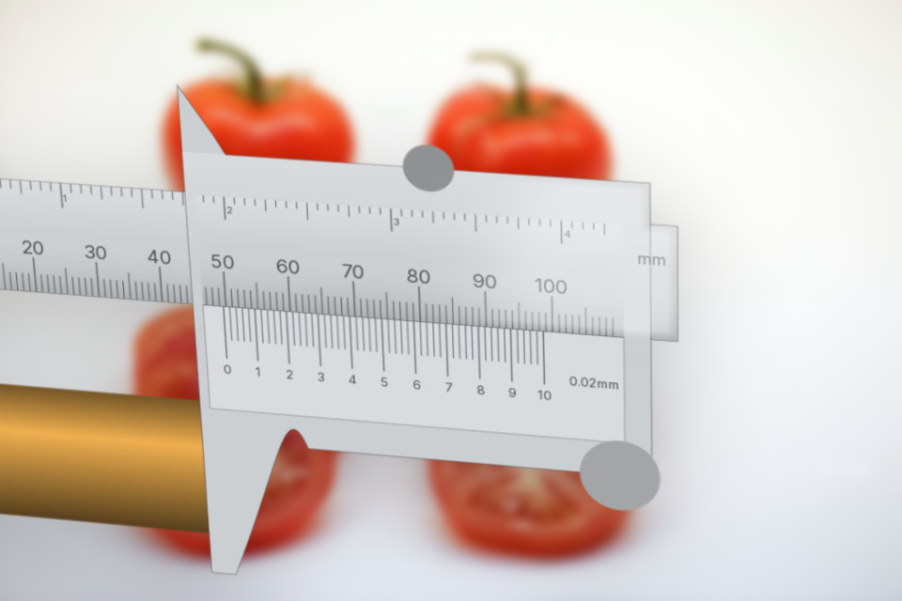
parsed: 49.6 mm
